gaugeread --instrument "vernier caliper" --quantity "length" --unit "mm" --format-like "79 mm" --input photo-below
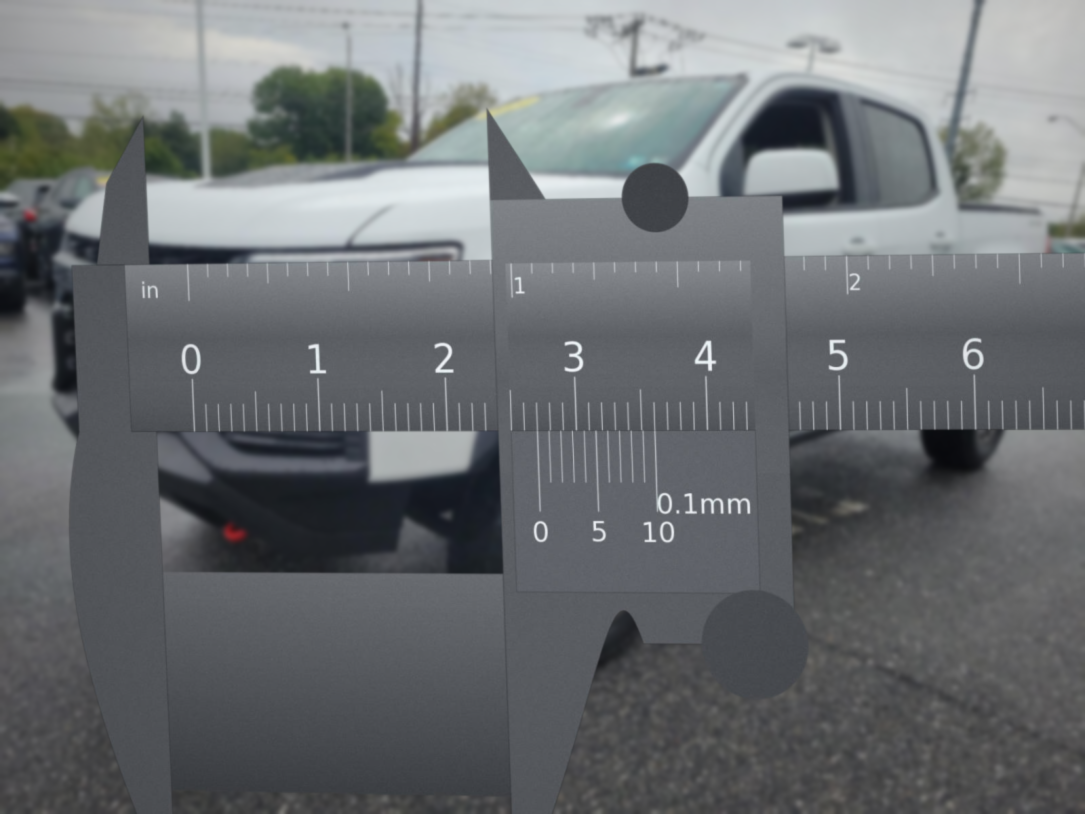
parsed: 27.0 mm
